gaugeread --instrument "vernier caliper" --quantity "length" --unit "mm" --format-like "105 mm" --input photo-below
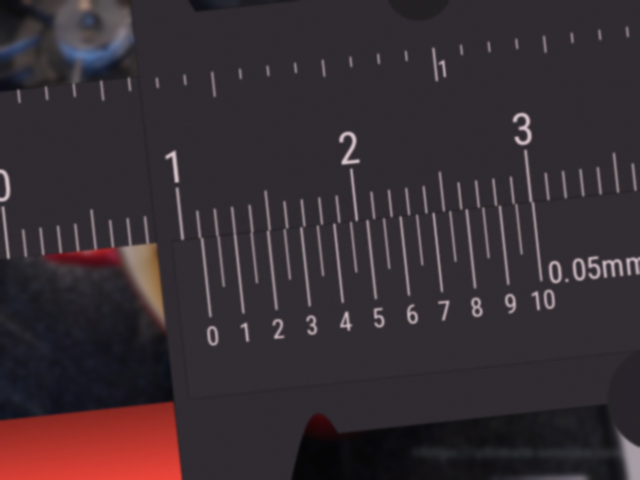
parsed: 11.1 mm
